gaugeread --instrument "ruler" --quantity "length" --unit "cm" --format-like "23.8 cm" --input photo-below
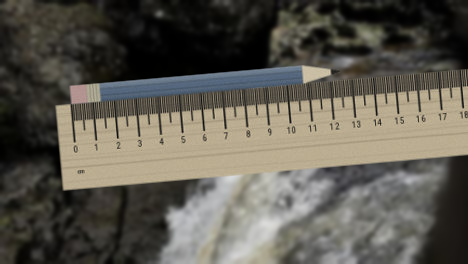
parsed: 12.5 cm
